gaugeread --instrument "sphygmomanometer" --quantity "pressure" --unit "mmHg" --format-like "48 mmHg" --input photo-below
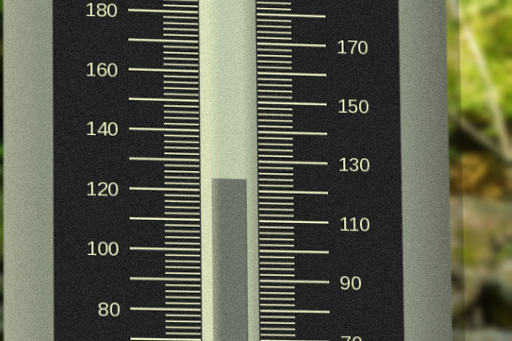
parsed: 124 mmHg
